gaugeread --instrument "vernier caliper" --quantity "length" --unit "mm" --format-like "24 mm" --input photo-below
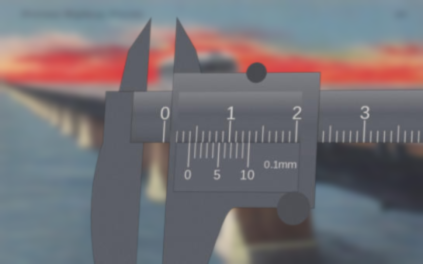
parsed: 4.0 mm
